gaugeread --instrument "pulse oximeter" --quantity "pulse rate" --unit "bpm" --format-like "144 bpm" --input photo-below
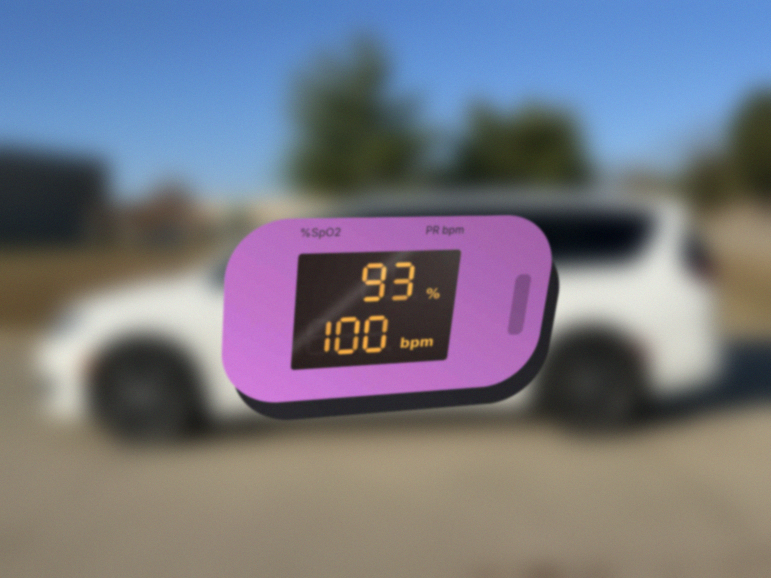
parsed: 100 bpm
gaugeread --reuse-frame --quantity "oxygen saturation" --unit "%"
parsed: 93 %
